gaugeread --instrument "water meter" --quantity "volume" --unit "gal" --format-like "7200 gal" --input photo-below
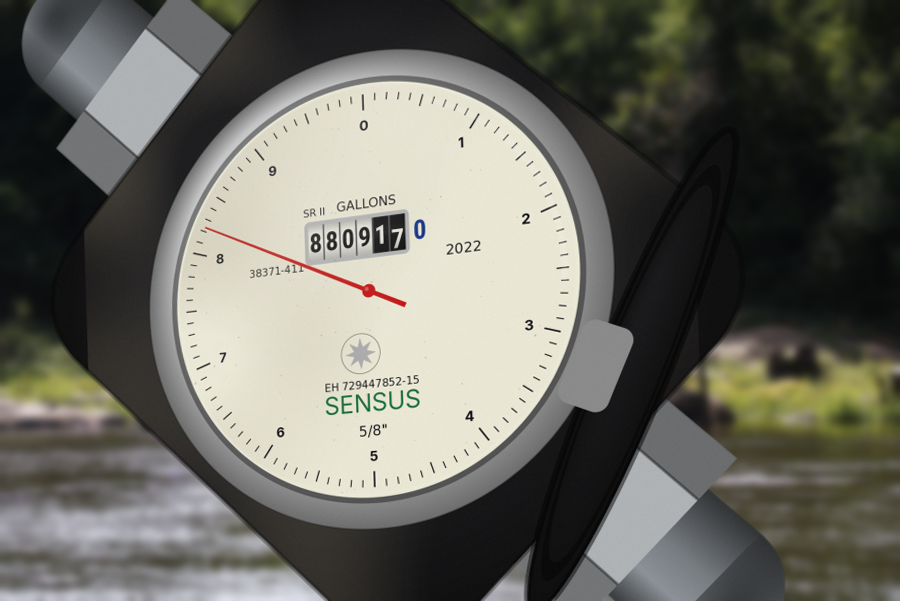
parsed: 8809168.2 gal
